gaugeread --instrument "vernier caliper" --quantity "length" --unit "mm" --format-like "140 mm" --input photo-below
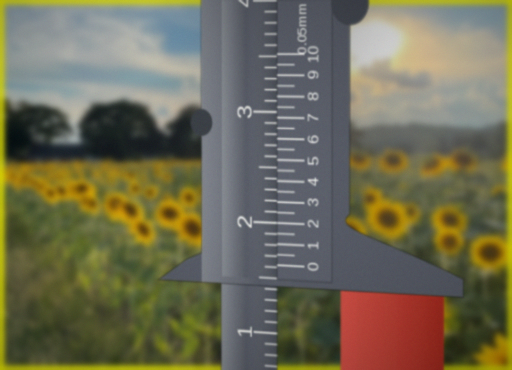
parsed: 16.2 mm
